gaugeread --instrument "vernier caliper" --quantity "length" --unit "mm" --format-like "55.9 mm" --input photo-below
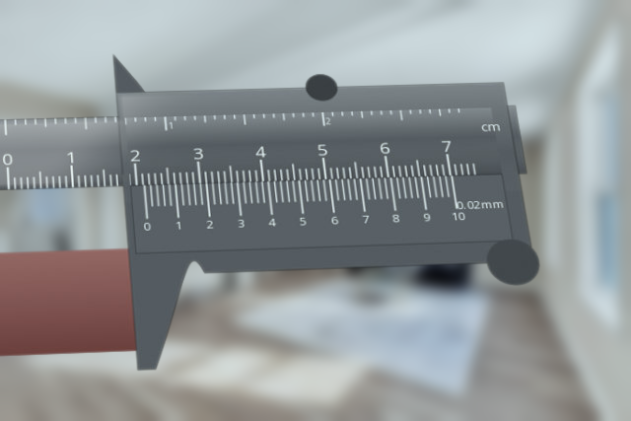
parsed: 21.2 mm
